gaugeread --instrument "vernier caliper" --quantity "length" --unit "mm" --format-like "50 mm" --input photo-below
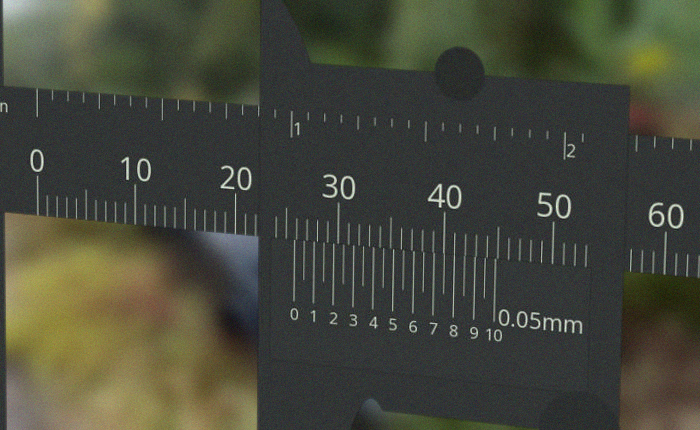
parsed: 25.8 mm
